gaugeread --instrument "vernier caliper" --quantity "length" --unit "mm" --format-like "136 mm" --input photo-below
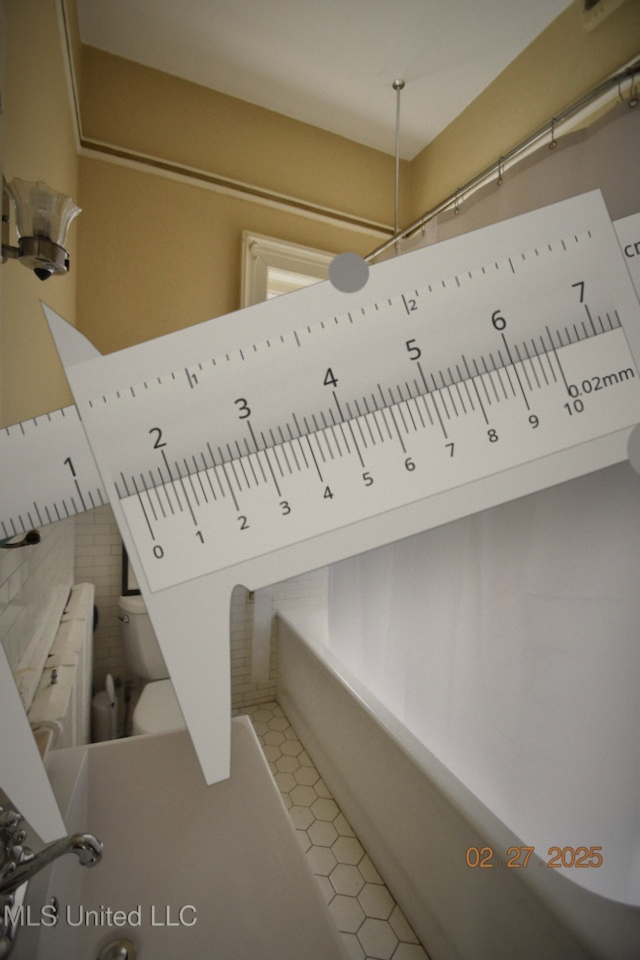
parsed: 16.0 mm
